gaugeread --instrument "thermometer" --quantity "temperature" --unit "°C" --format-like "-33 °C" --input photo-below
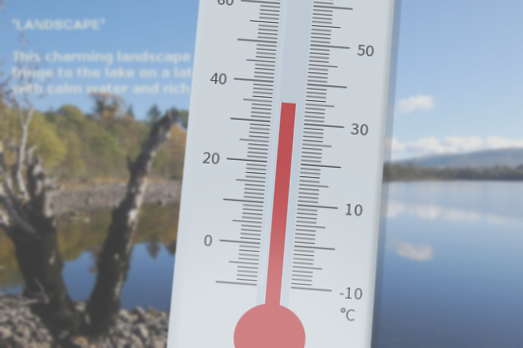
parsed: 35 °C
